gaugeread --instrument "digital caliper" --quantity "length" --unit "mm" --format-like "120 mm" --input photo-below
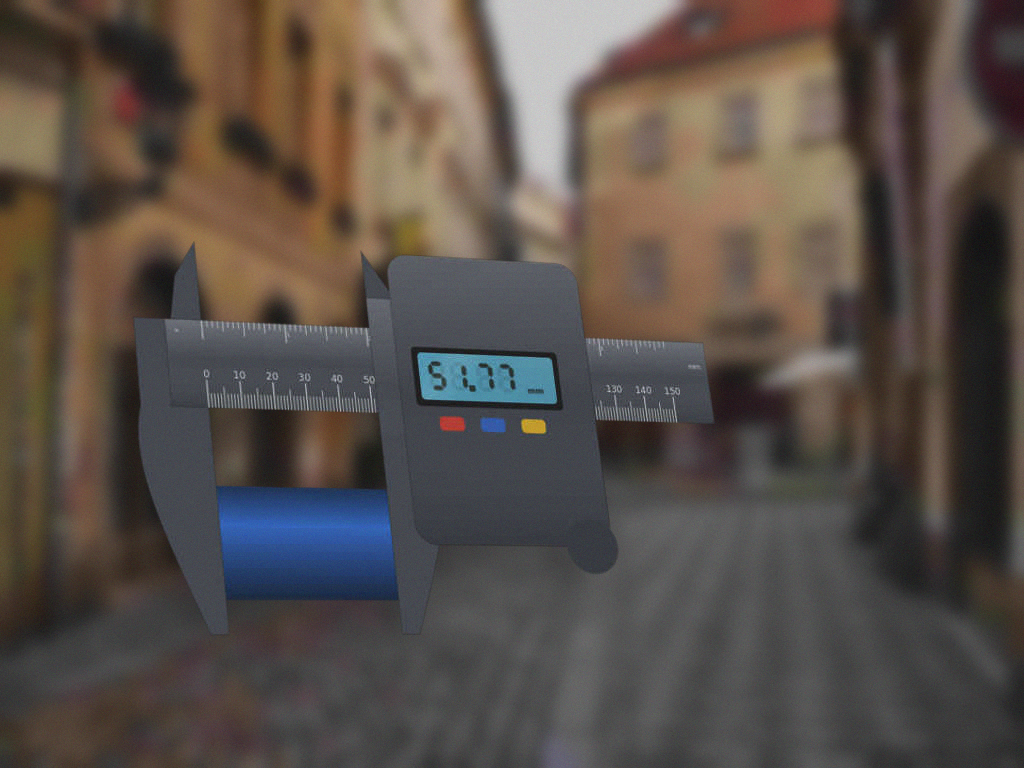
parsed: 51.77 mm
